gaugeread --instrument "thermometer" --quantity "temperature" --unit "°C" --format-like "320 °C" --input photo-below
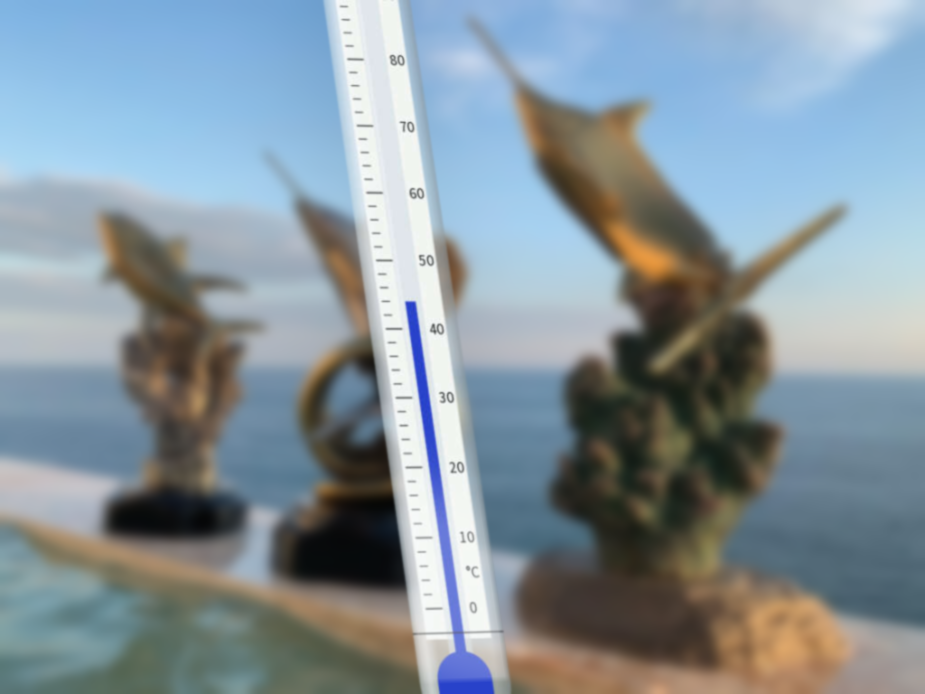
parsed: 44 °C
